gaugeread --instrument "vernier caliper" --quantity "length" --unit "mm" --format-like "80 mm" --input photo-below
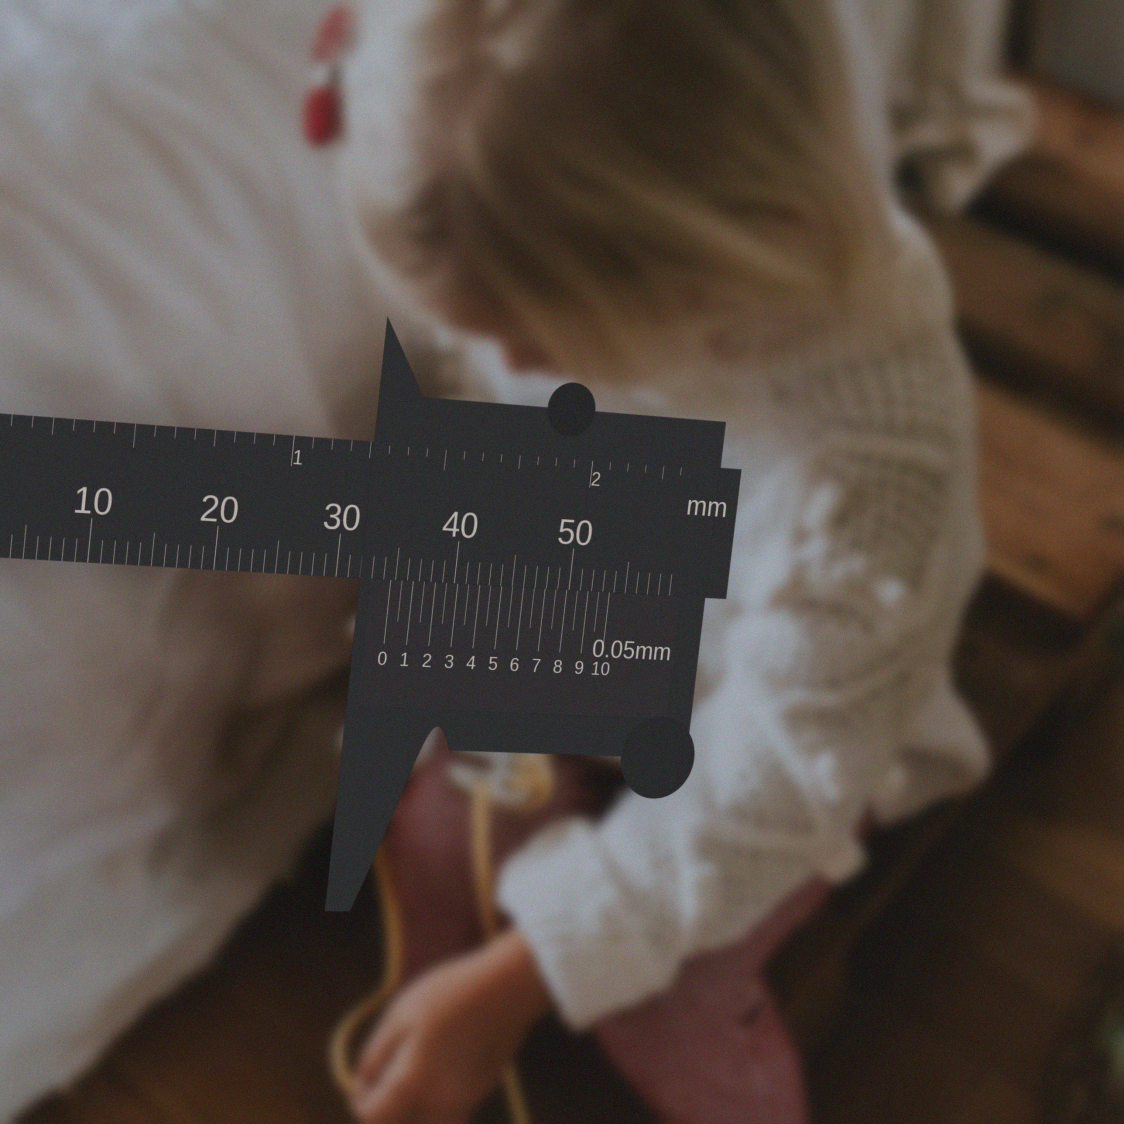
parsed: 34.6 mm
